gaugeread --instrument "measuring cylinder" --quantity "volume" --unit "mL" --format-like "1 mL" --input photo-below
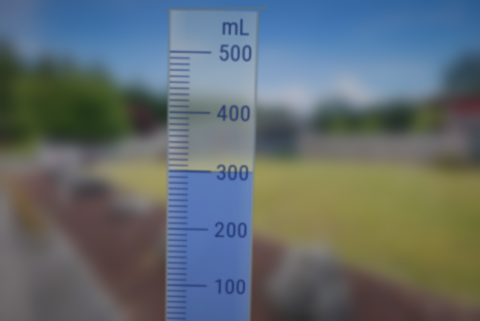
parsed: 300 mL
